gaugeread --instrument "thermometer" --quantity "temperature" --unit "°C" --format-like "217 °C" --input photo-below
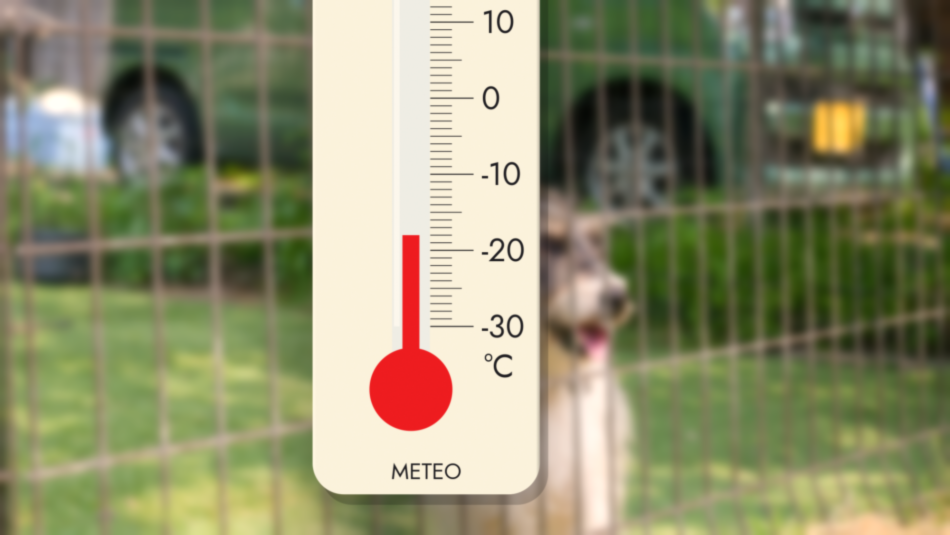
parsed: -18 °C
